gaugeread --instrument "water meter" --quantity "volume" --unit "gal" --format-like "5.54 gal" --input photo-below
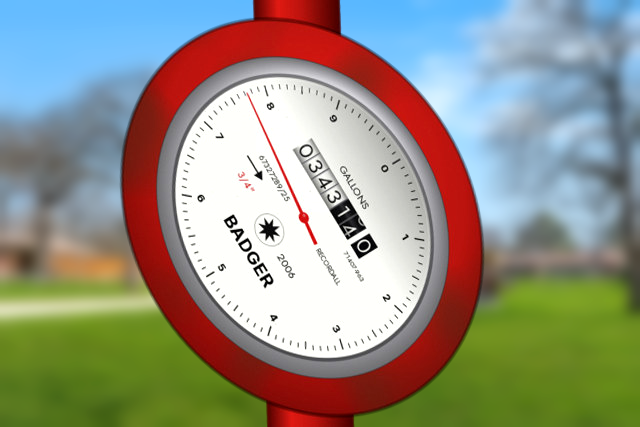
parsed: 343137.7 gal
